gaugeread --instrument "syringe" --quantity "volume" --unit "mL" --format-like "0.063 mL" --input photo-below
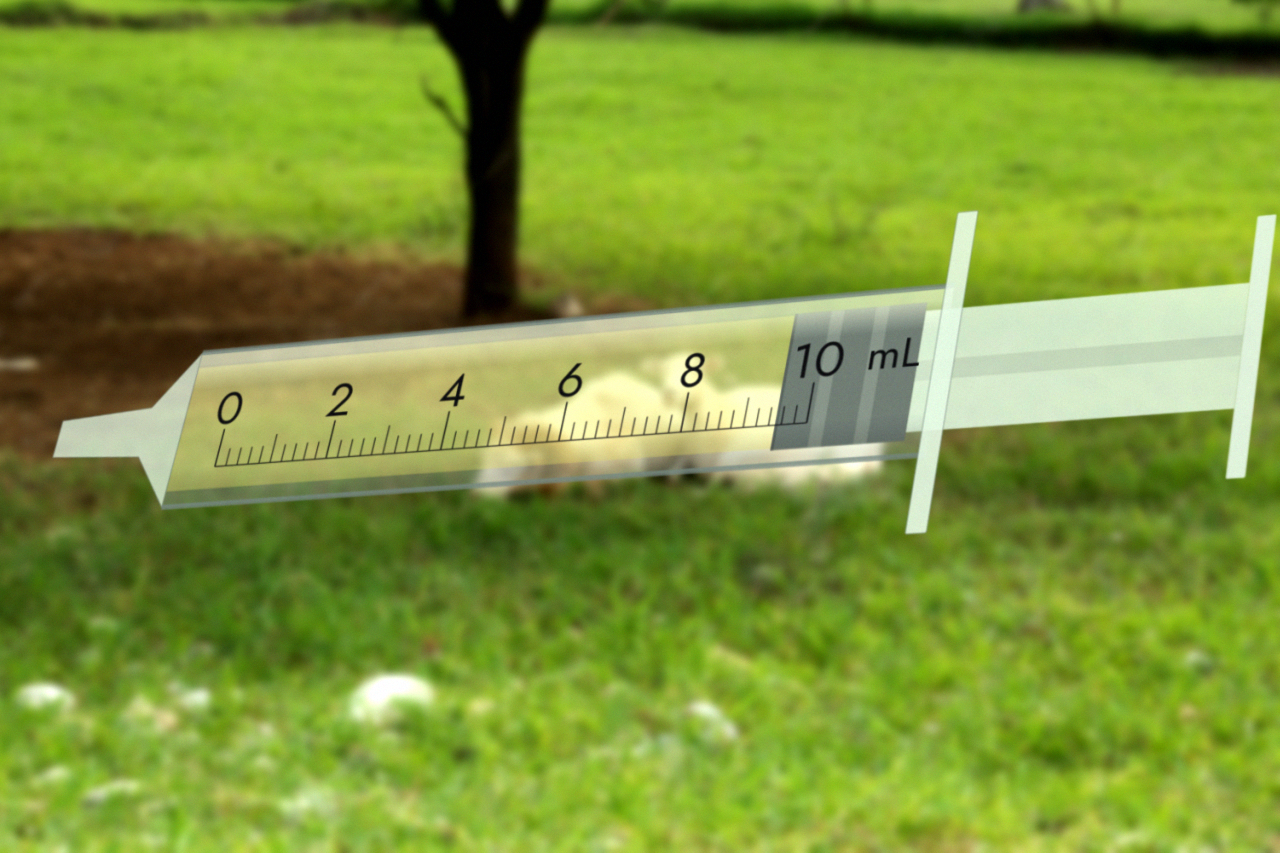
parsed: 9.5 mL
